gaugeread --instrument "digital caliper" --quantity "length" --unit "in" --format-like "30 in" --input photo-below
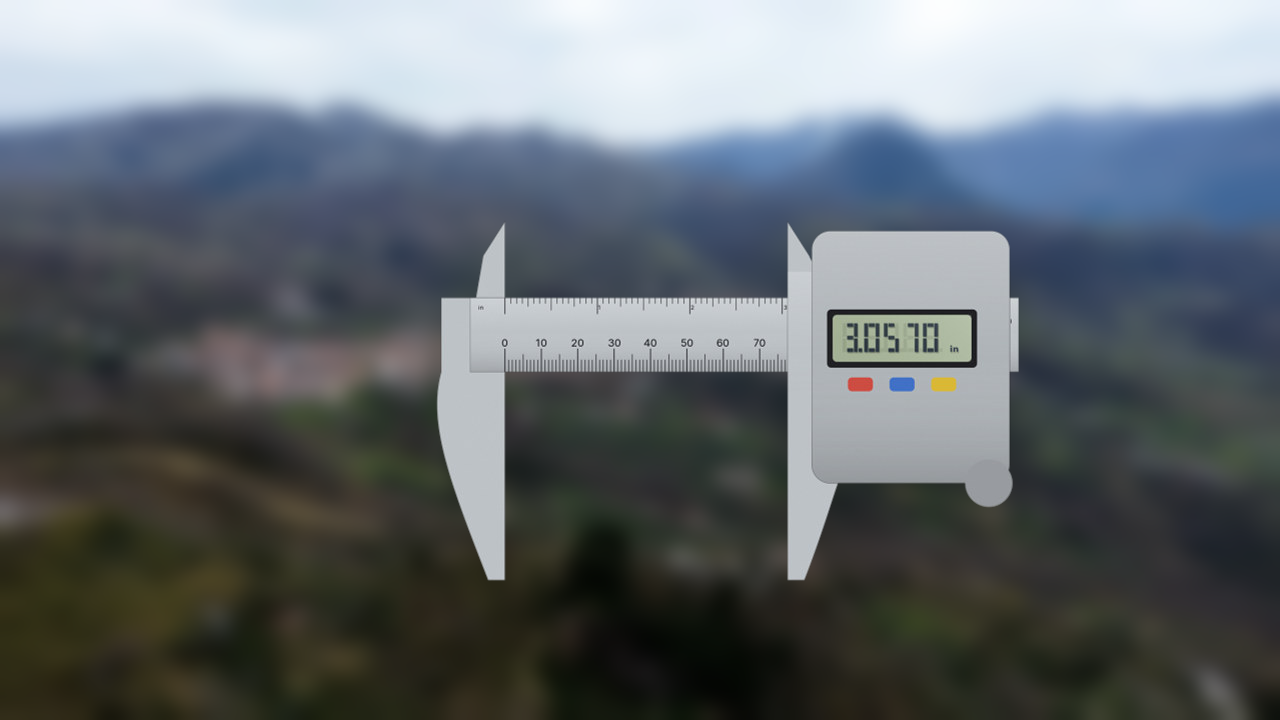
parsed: 3.0570 in
